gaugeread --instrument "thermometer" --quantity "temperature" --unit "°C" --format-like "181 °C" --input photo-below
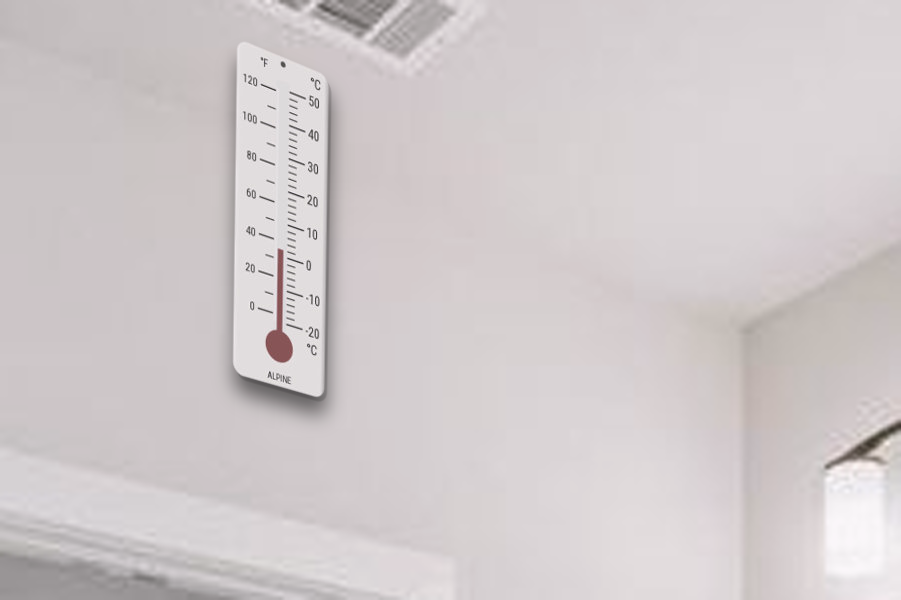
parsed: 2 °C
